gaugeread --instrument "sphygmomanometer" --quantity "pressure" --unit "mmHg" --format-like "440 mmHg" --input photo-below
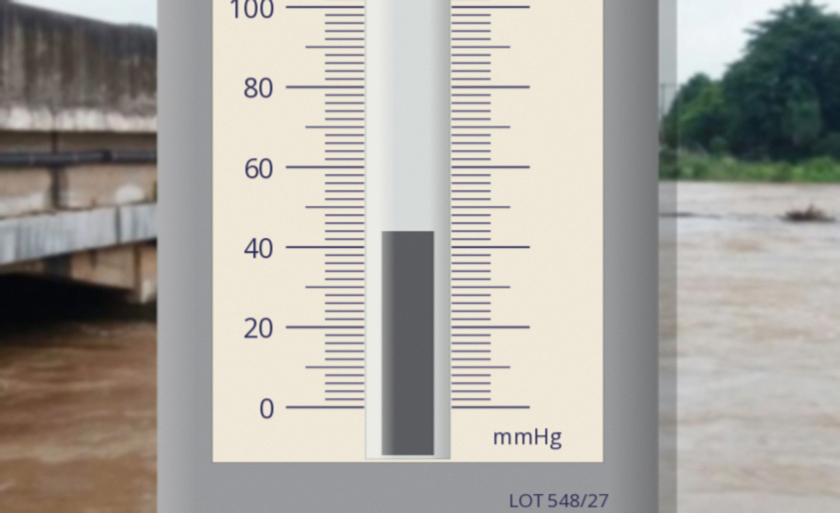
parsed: 44 mmHg
